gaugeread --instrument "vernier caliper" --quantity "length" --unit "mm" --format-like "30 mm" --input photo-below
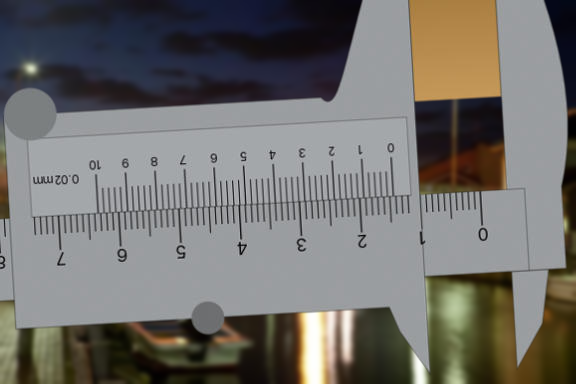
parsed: 14.4 mm
